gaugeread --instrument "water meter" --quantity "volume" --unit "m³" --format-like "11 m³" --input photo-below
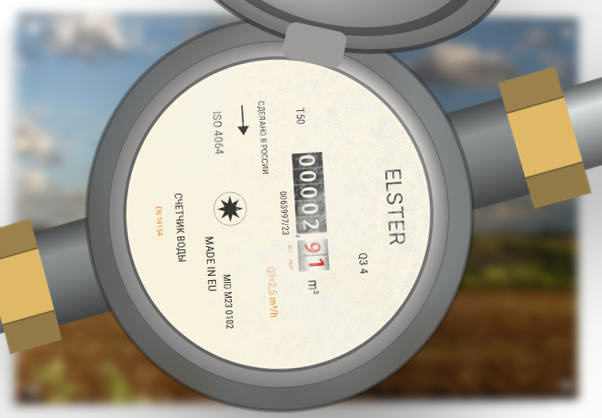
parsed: 2.91 m³
